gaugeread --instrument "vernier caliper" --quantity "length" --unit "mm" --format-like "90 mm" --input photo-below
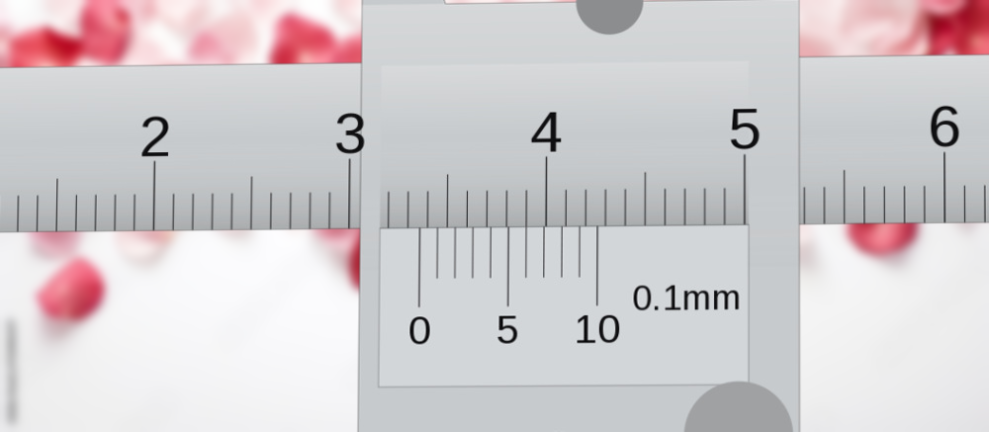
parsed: 33.6 mm
